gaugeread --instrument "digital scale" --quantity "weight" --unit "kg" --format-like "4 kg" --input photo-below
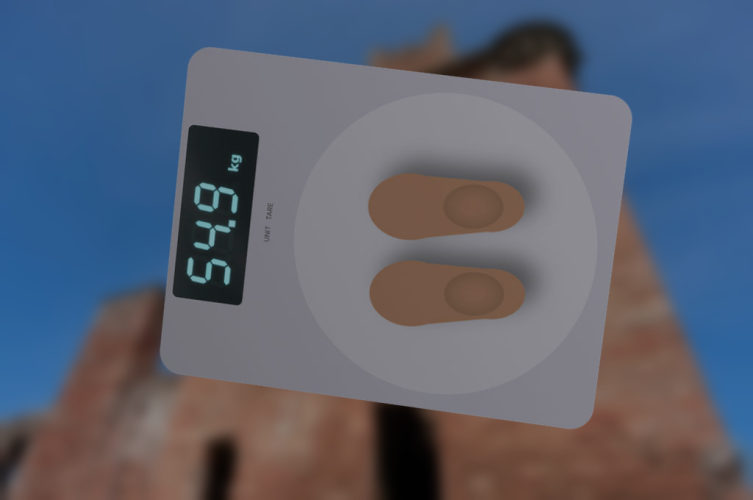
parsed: 54.9 kg
